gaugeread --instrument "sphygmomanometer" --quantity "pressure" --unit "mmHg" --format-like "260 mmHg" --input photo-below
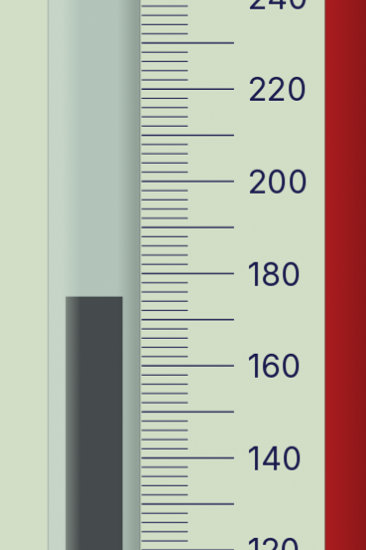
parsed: 175 mmHg
